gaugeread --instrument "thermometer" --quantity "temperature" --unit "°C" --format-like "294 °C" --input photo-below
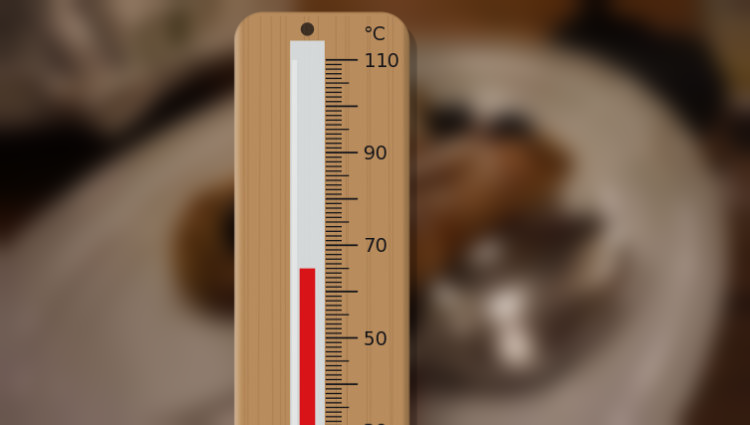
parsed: 65 °C
